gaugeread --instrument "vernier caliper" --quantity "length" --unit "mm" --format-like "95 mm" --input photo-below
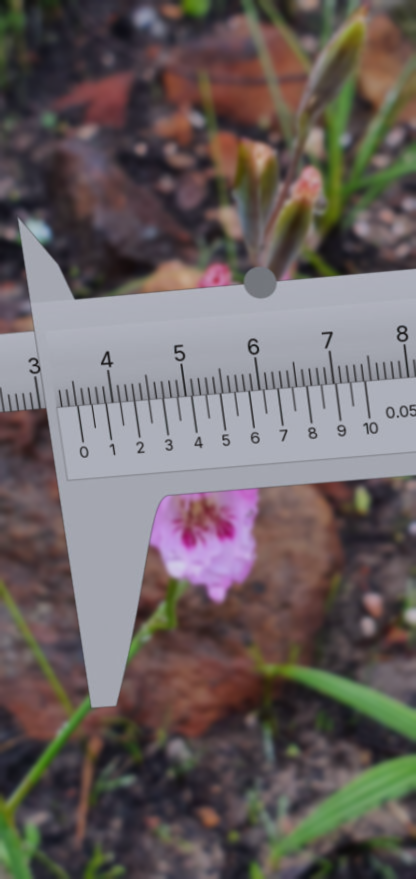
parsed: 35.2 mm
